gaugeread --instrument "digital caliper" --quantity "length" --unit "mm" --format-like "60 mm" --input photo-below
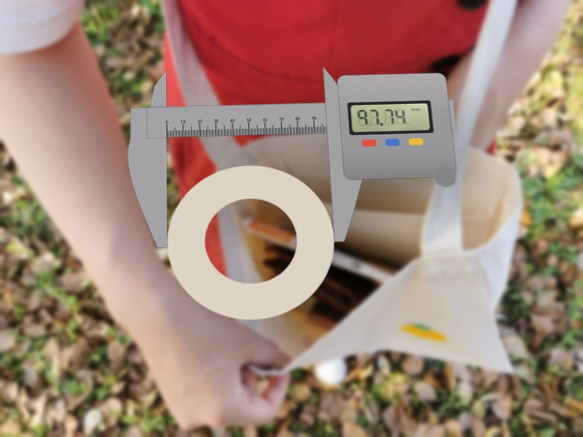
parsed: 97.74 mm
